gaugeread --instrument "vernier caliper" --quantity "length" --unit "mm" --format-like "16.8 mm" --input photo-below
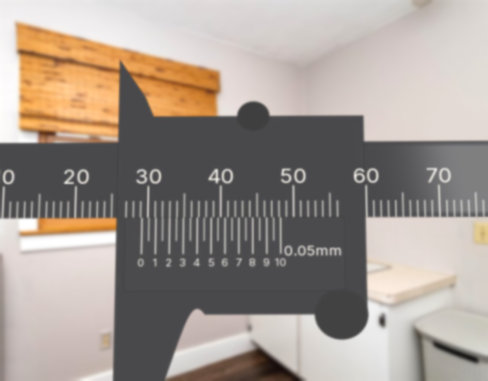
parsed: 29.2 mm
